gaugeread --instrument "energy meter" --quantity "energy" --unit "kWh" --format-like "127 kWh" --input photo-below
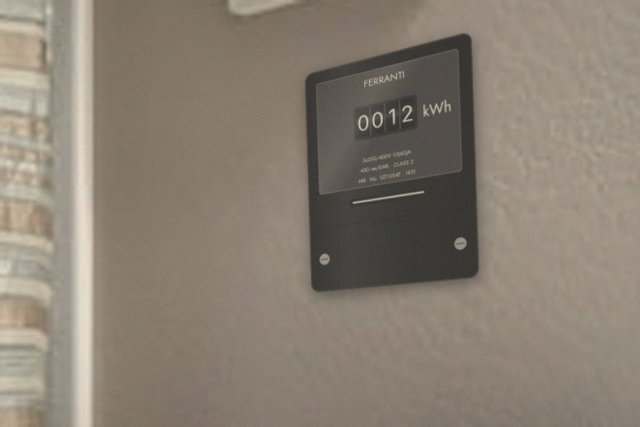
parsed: 12 kWh
